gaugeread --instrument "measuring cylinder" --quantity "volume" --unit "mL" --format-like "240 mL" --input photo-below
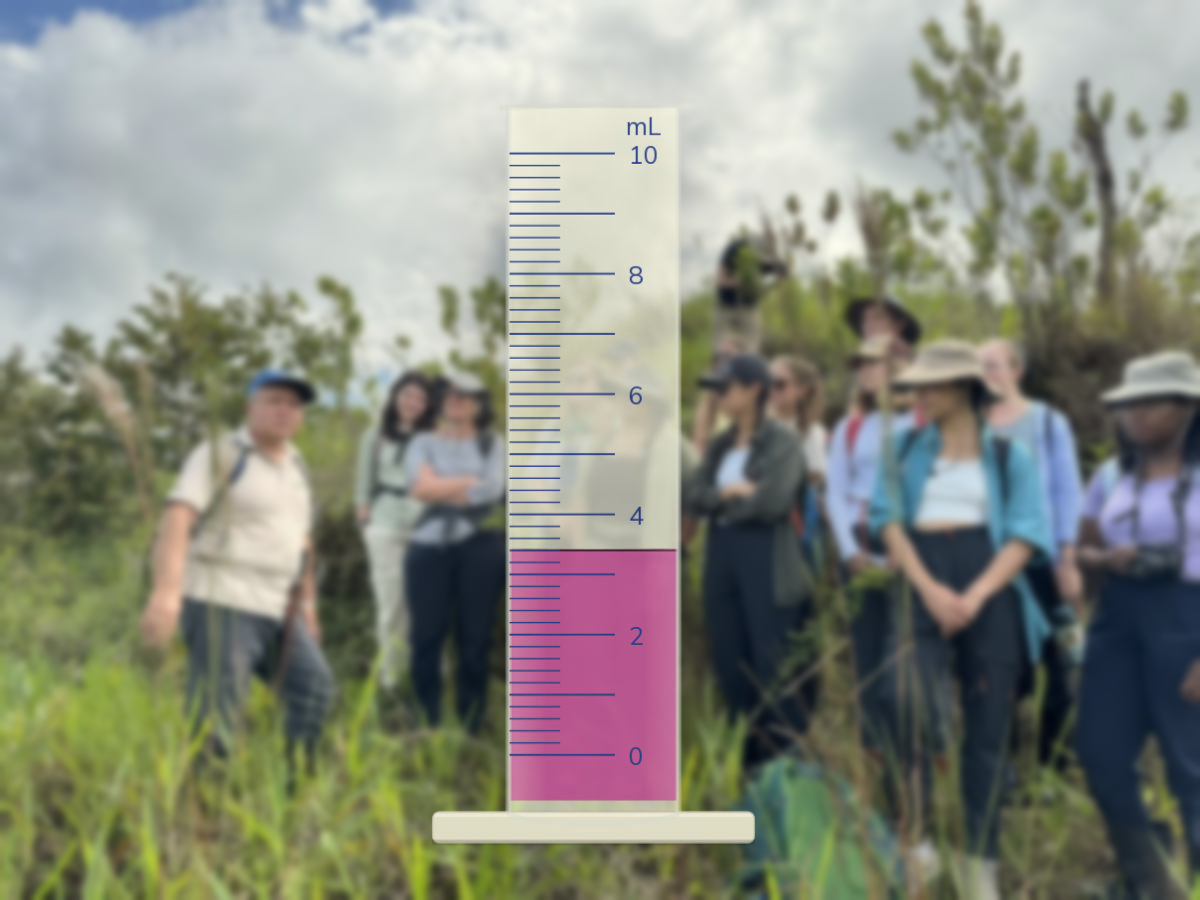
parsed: 3.4 mL
